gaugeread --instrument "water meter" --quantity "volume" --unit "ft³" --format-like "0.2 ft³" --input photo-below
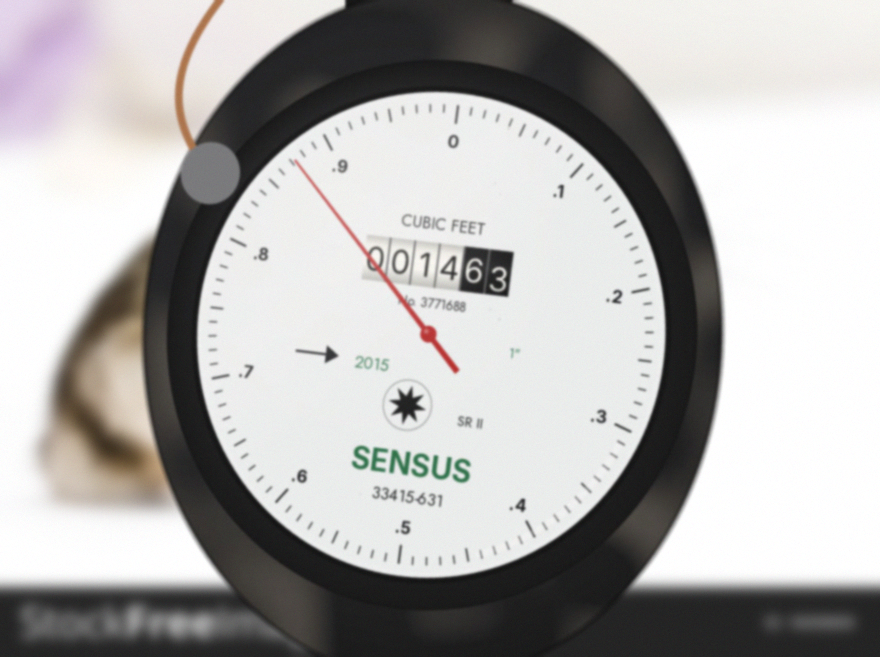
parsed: 1462.87 ft³
